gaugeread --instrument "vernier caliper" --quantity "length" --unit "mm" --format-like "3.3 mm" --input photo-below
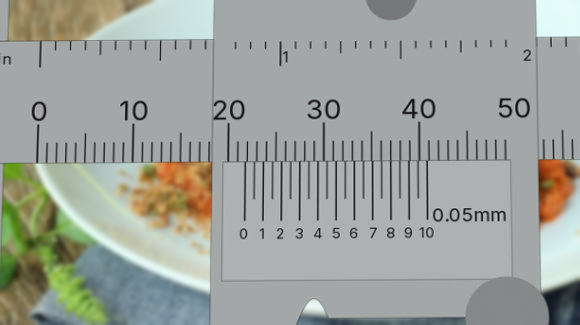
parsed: 21.8 mm
